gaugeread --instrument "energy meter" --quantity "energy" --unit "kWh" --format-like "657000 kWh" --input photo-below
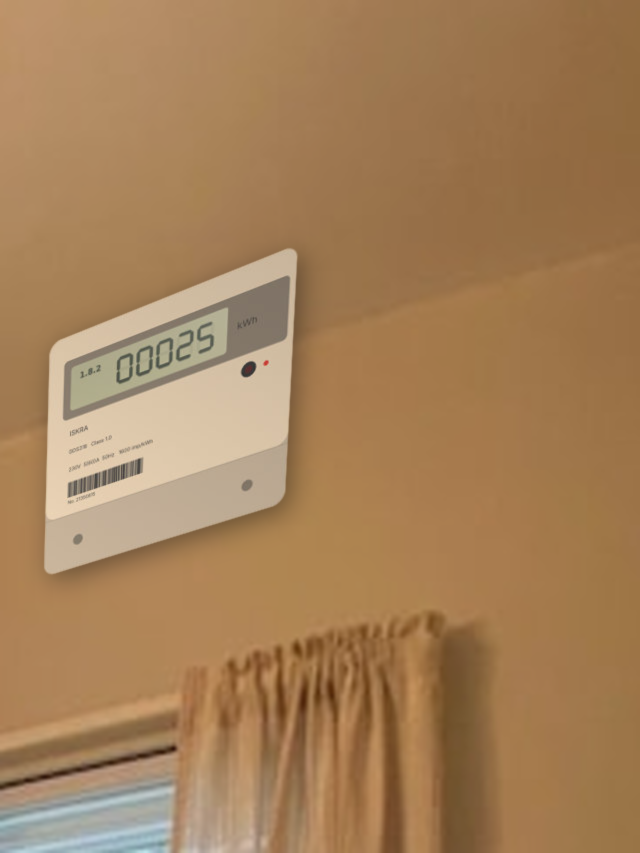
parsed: 25 kWh
